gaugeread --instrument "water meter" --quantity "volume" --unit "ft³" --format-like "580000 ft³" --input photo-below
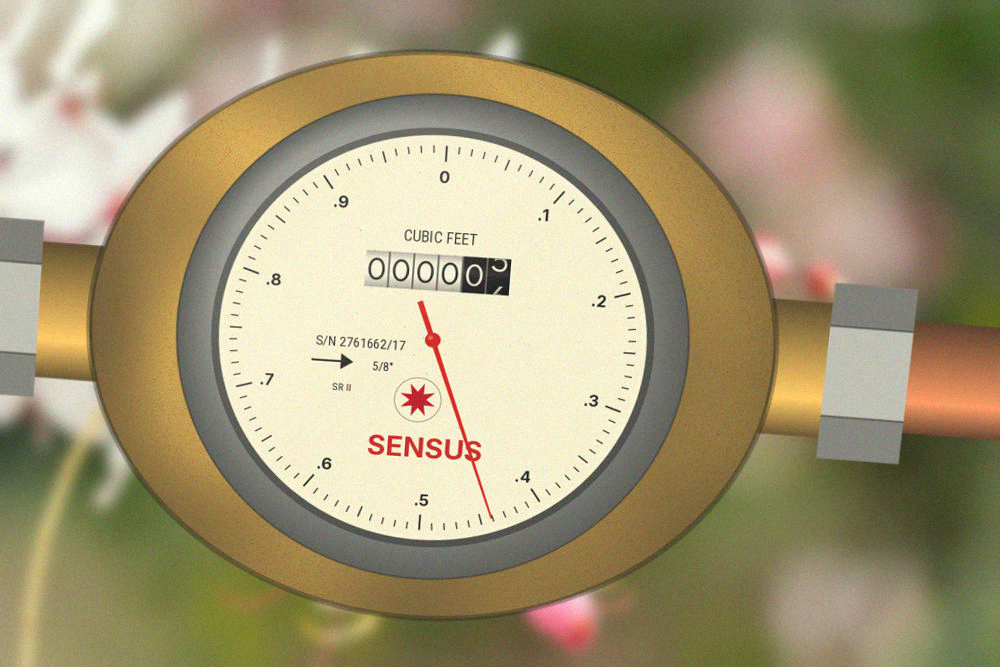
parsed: 5.44 ft³
